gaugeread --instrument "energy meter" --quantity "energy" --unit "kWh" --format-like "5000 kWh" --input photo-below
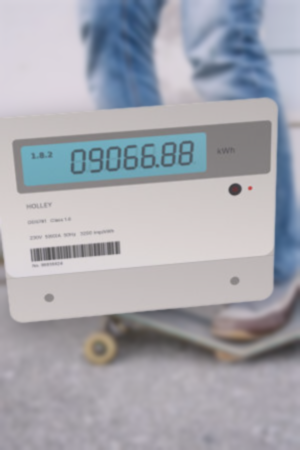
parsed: 9066.88 kWh
